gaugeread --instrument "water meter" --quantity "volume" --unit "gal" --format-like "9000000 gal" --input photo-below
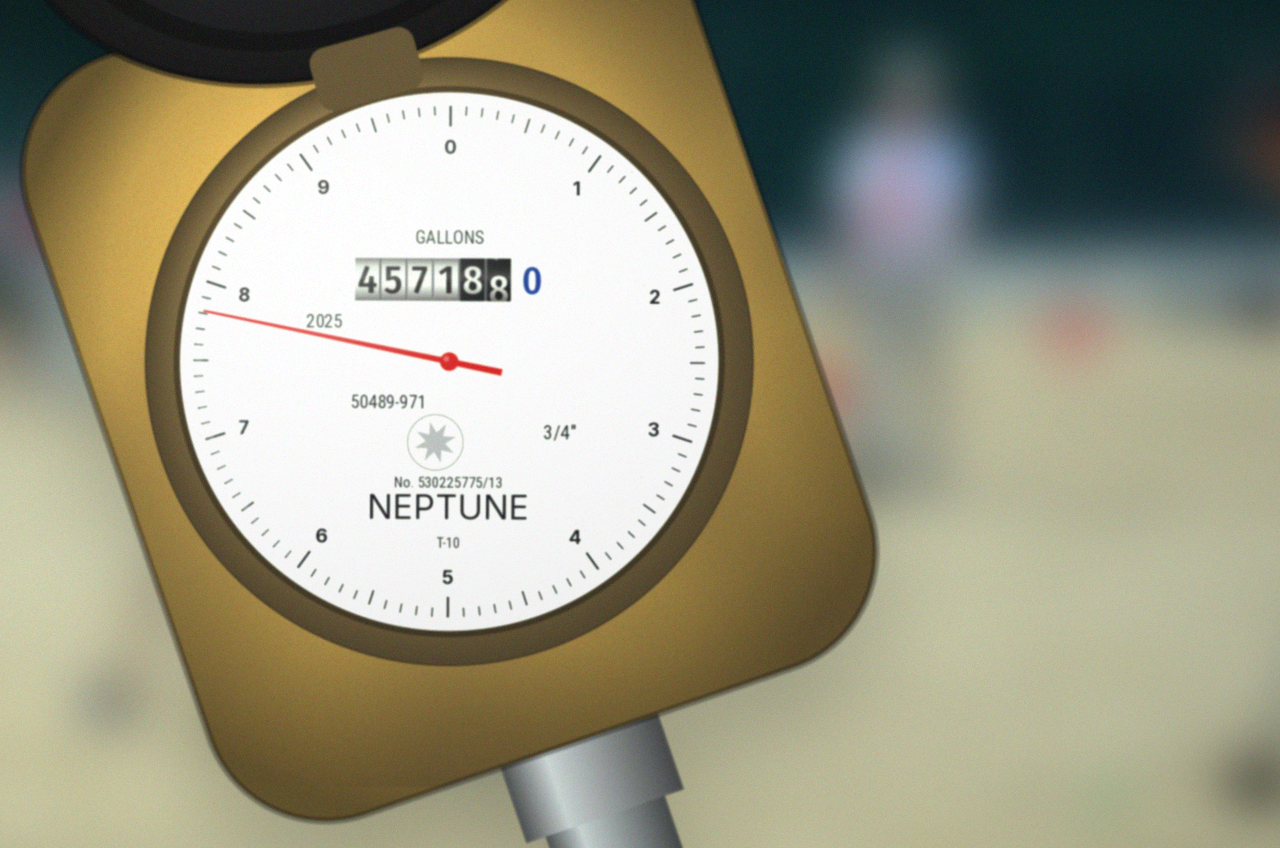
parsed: 4571877.8 gal
